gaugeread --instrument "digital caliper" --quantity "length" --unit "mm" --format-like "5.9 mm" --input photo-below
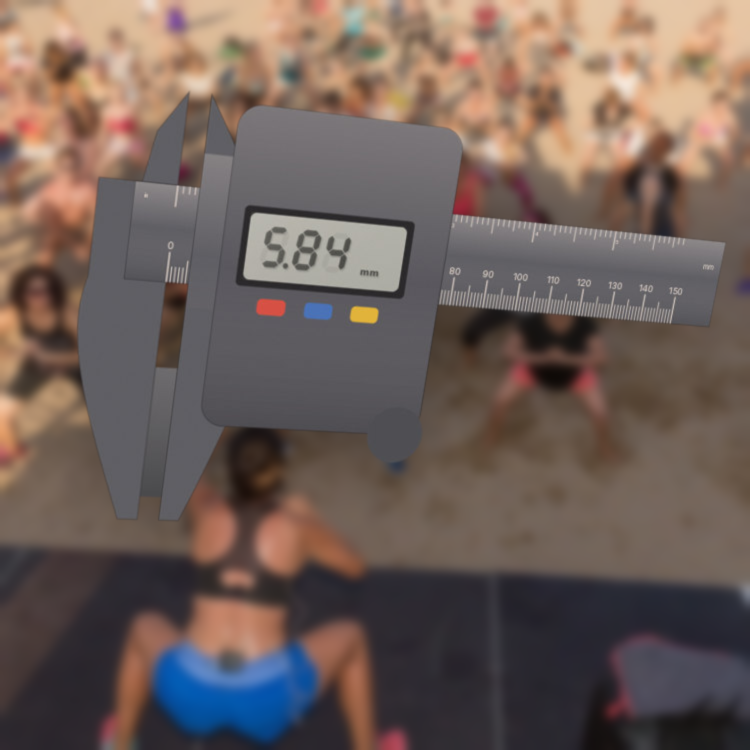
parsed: 5.84 mm
